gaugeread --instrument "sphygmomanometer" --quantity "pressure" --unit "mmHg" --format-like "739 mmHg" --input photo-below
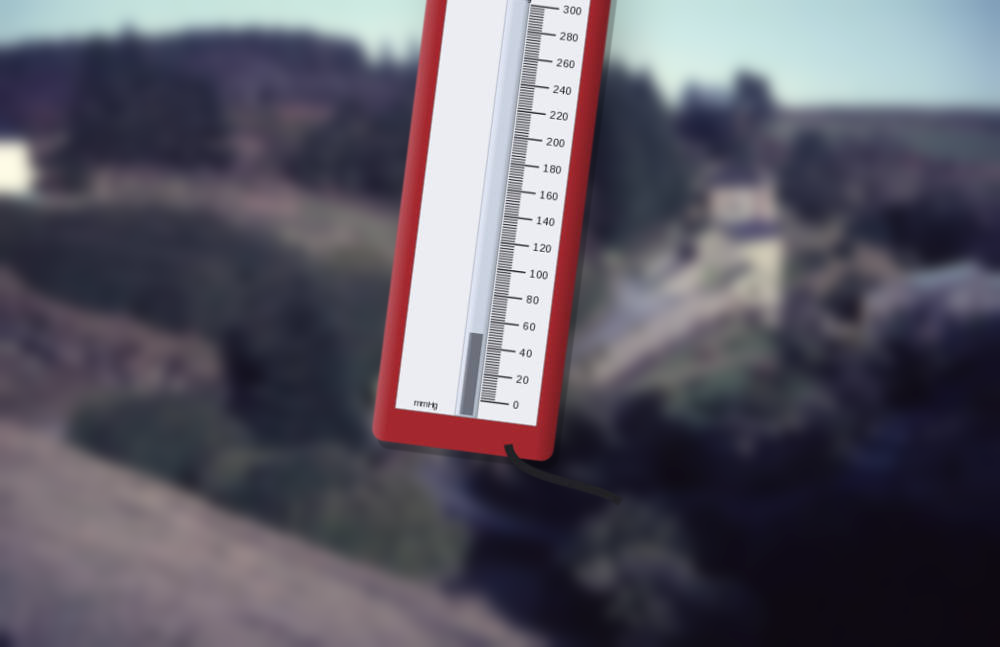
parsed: 50 mmHg
